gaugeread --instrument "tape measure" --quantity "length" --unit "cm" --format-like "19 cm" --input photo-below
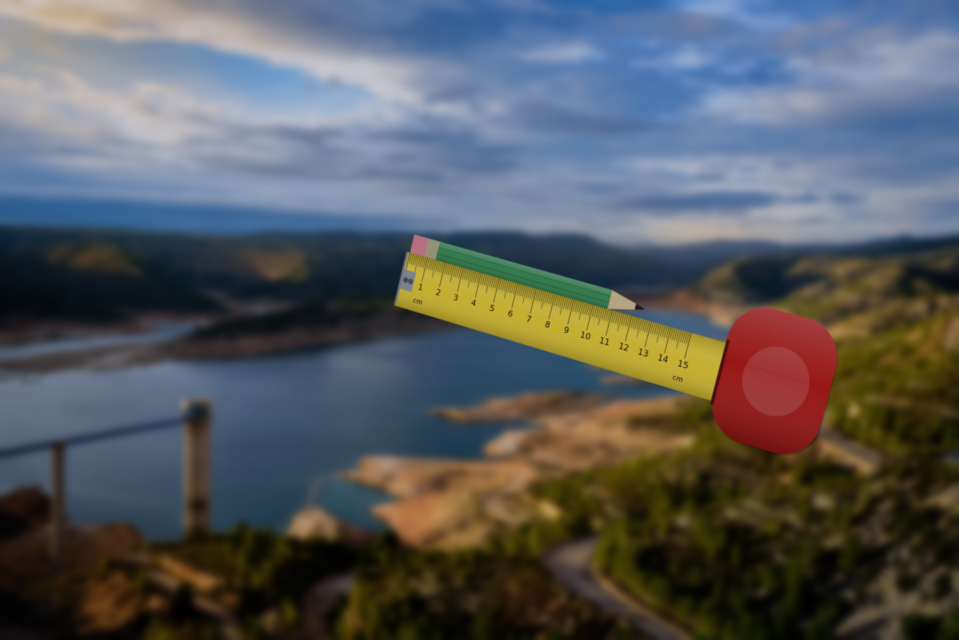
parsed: 12.5 cm
